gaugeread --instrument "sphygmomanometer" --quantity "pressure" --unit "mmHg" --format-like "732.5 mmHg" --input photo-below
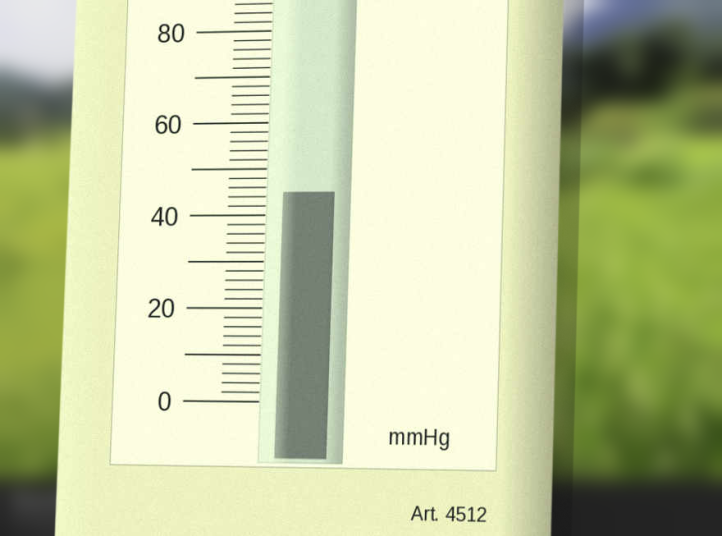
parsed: 45 mmHg
